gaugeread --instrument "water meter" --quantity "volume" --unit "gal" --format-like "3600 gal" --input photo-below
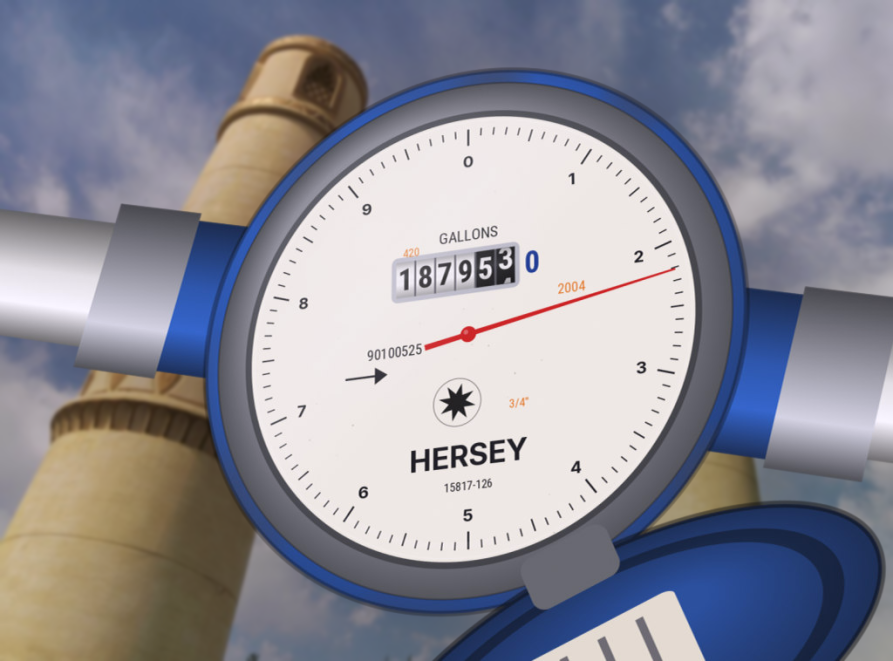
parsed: 1879532.2 gal
